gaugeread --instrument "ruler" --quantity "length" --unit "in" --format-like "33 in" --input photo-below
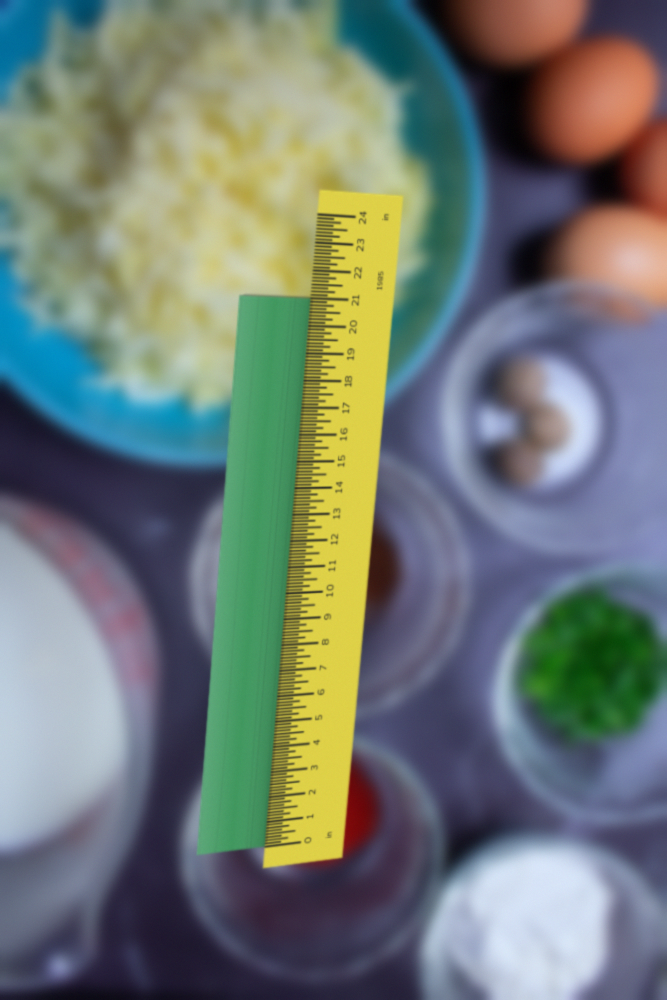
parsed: 21 in
